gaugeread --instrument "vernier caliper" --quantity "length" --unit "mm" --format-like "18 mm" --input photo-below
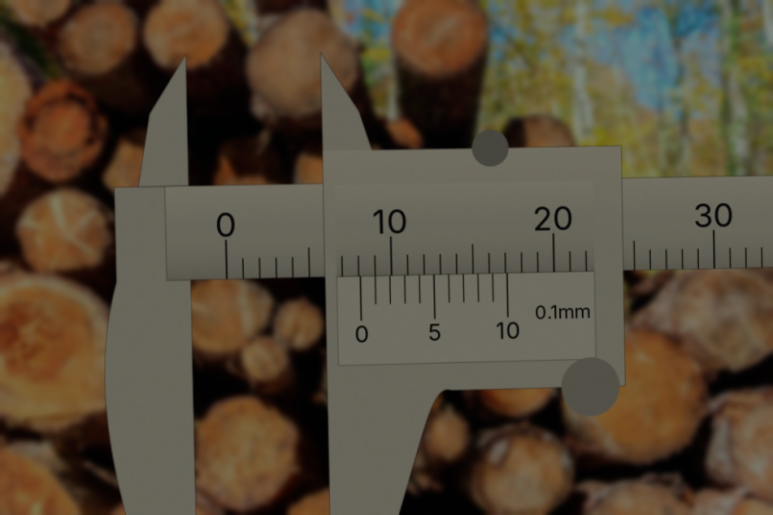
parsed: 8.1 mm
